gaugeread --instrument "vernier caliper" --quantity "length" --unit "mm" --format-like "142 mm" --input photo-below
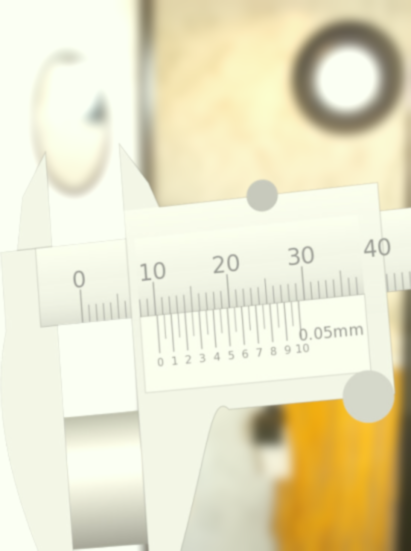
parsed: 10.2 mm
